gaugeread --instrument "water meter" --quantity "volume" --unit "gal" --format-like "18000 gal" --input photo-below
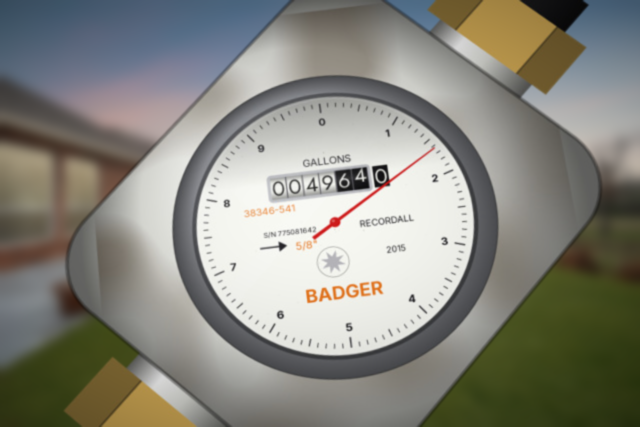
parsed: 49641.6 gal
